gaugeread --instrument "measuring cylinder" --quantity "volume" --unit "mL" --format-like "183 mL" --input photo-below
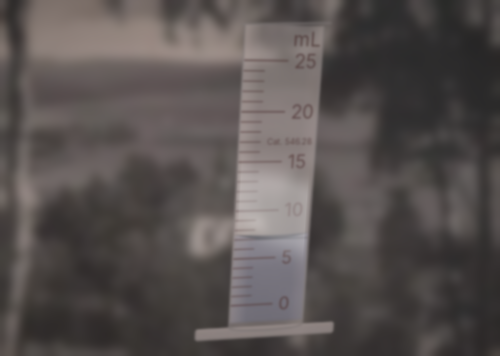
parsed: 7 mL
